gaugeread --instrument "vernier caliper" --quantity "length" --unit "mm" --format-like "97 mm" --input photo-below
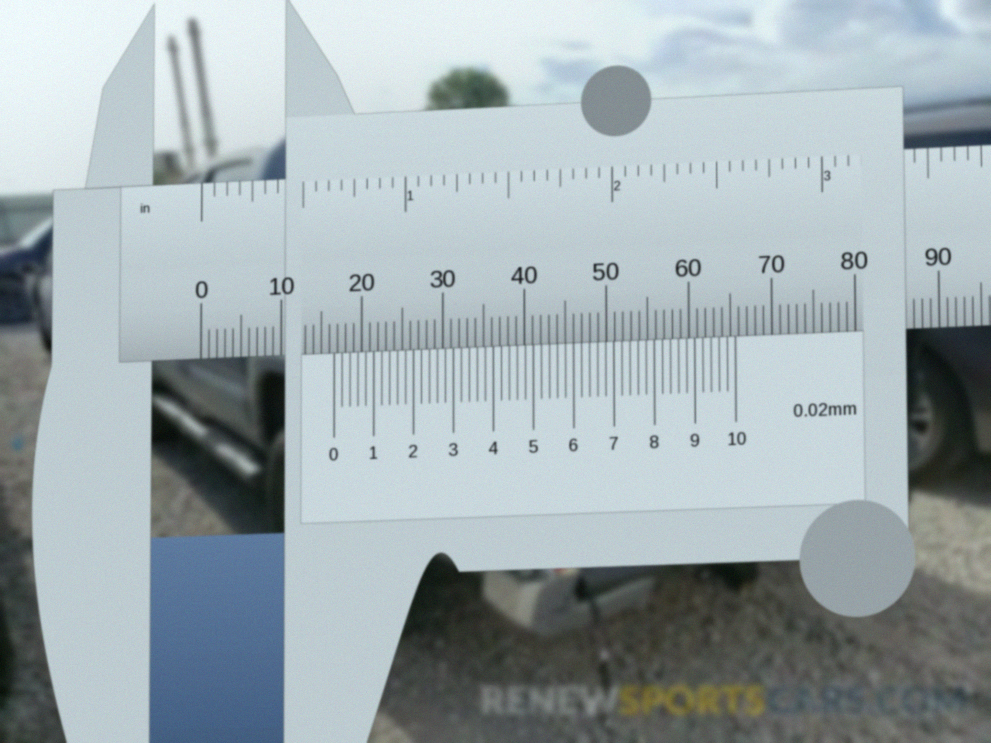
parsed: 16.6 mm
